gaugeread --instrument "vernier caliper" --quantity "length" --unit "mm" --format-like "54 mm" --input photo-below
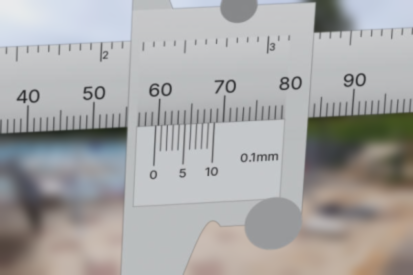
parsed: 59.6 mm
